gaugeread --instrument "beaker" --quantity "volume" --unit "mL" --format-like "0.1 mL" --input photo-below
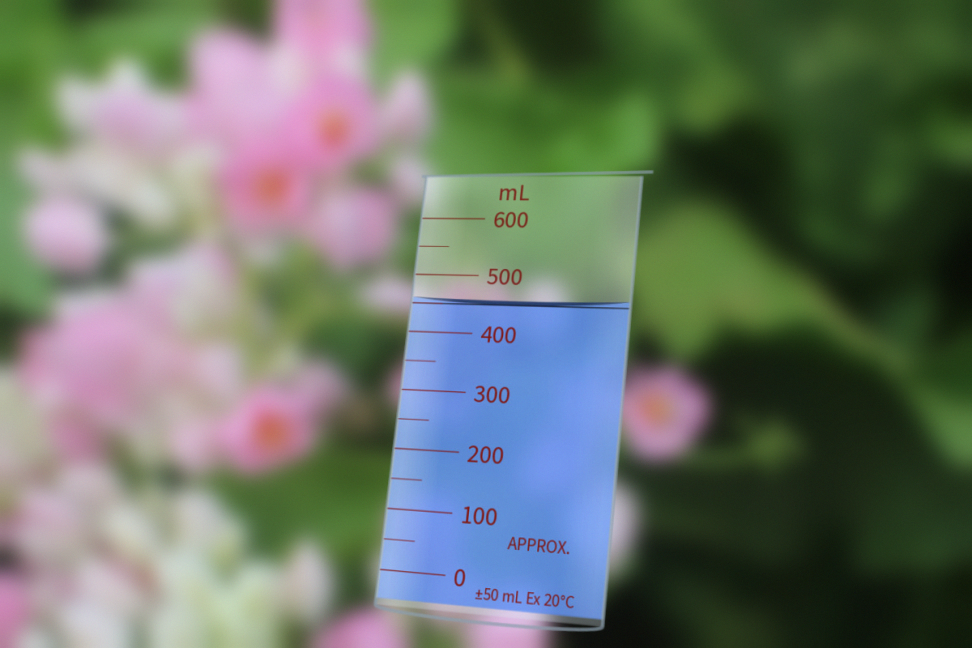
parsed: 450 mL
